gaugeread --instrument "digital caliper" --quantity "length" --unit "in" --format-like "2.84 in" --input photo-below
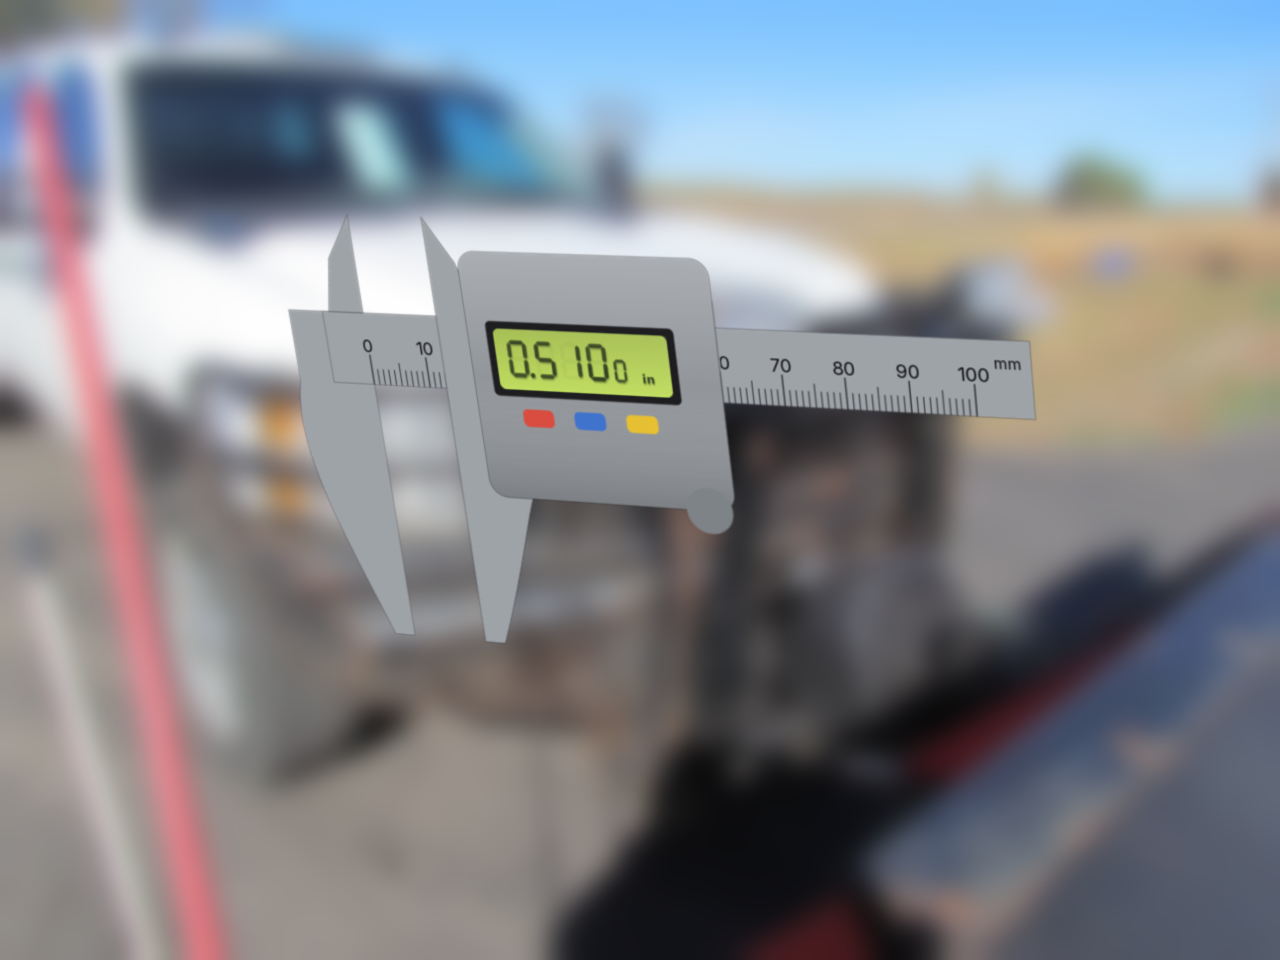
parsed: 0.5100 in
